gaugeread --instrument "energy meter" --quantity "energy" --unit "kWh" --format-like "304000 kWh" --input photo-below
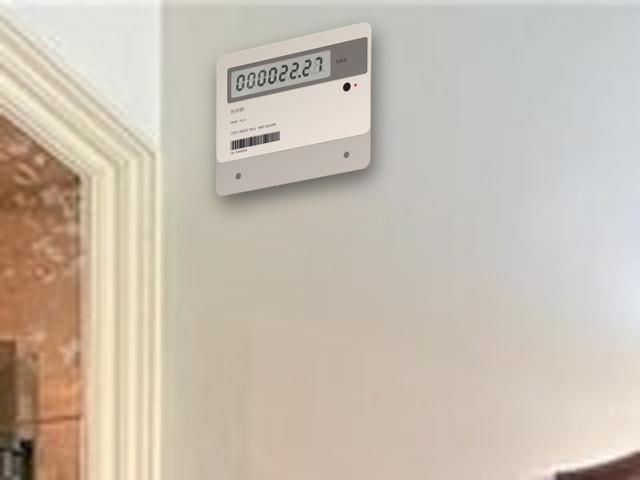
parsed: 22.27 kWh
